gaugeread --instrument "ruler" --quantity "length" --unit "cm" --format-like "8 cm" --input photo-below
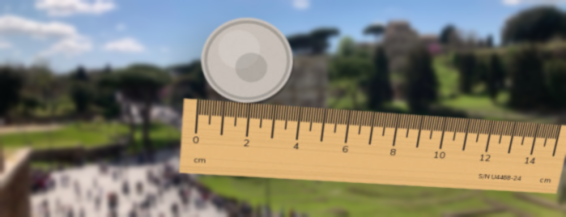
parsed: 3.5 cm
